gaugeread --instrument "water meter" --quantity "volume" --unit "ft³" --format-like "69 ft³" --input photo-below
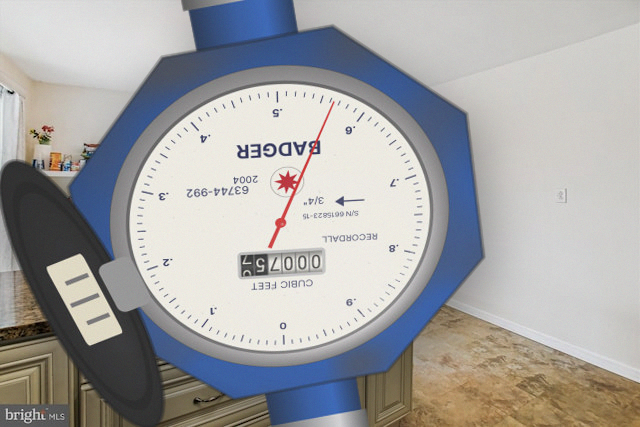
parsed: 756.56 ft³
